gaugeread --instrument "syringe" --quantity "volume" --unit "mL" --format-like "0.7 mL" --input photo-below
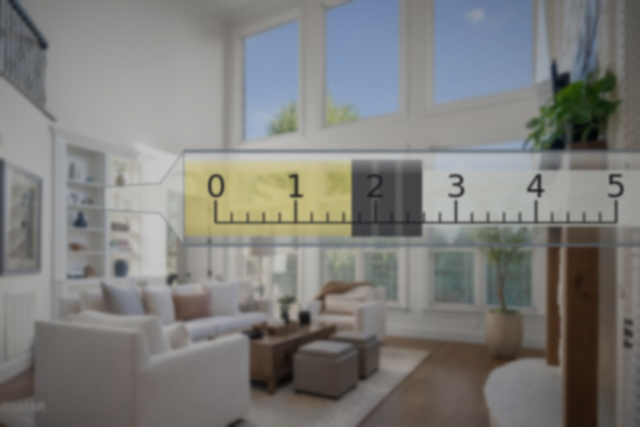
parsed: 1.7 mL
